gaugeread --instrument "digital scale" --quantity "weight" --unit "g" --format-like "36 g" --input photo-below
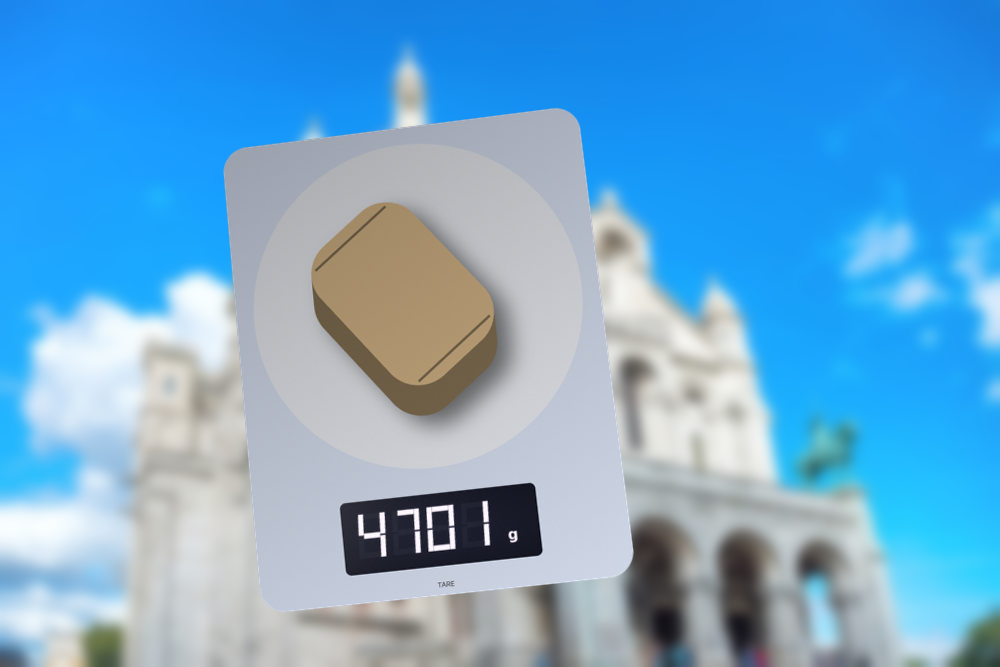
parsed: 4701 g
